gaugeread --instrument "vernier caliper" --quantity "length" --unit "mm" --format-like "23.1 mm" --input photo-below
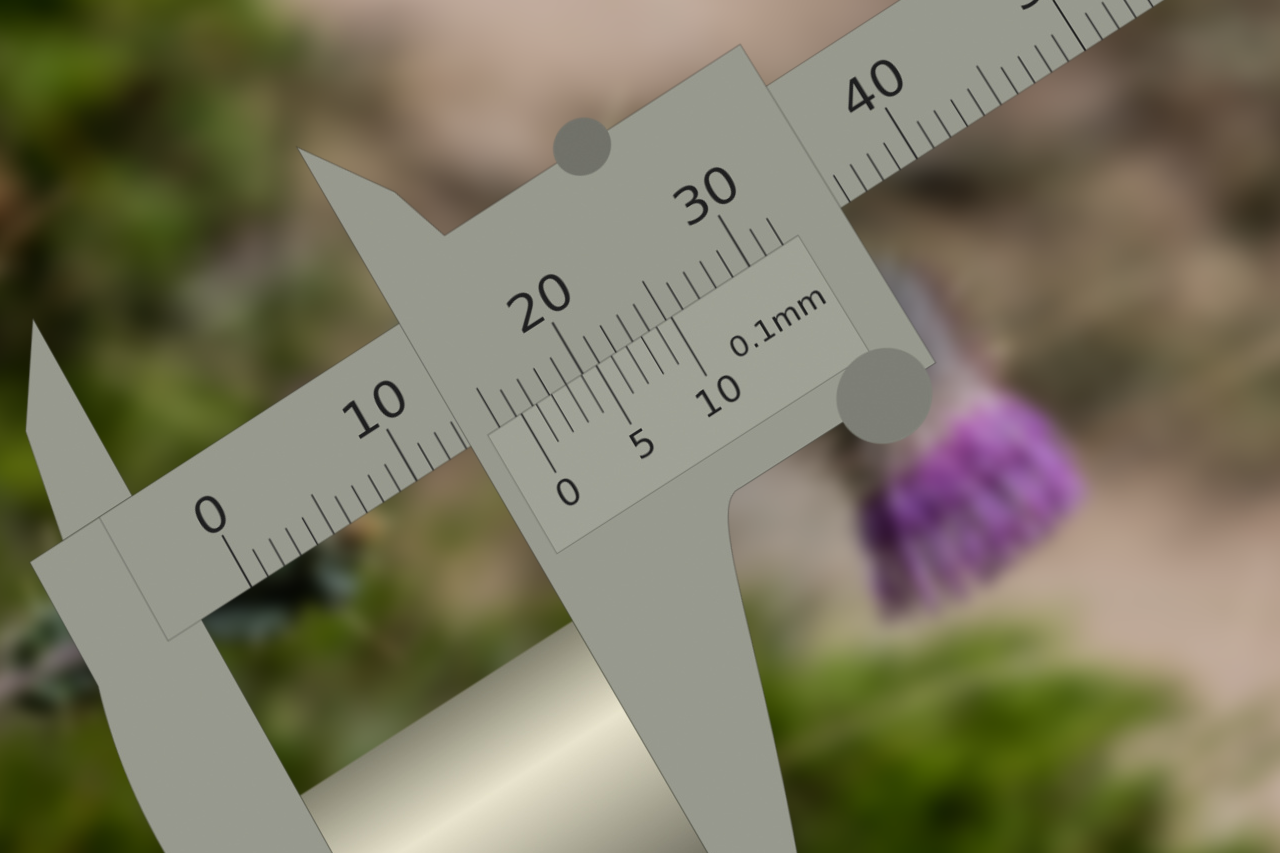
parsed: 16.3 mm
